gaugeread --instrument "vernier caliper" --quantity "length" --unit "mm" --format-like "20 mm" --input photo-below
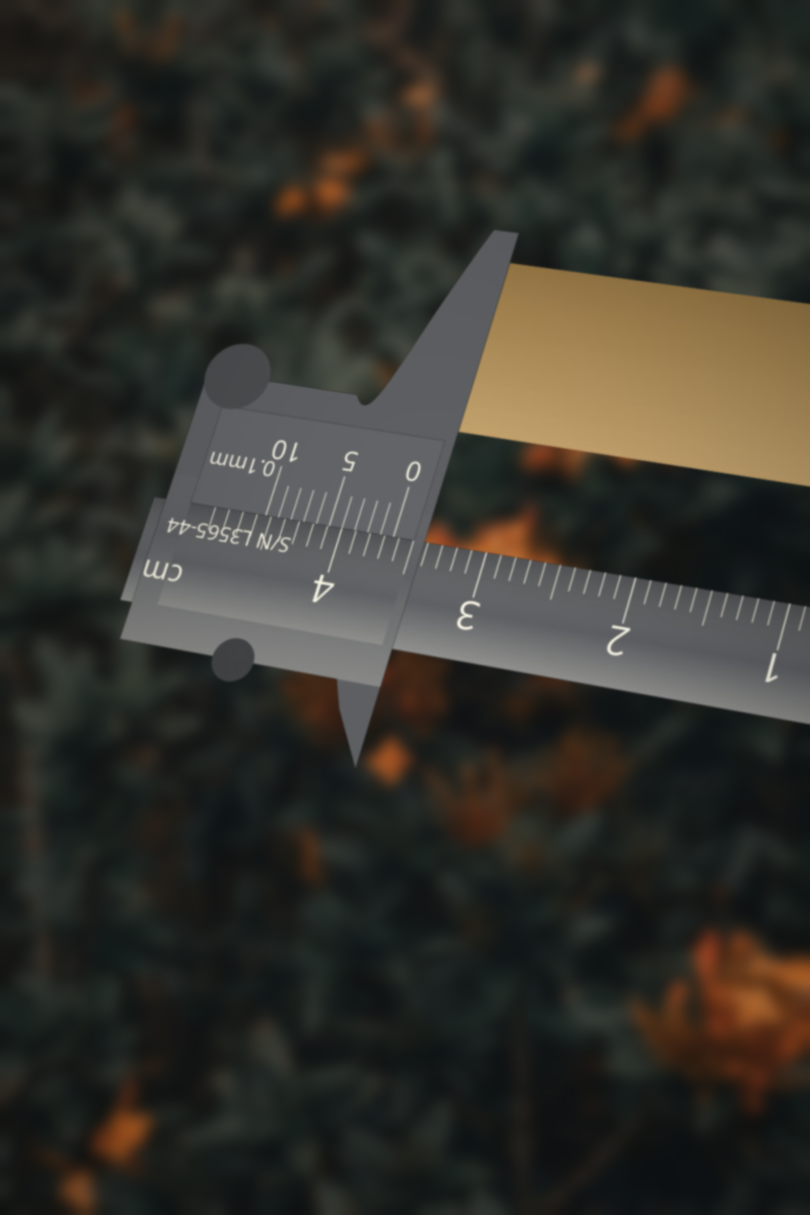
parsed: 36.4 mm
